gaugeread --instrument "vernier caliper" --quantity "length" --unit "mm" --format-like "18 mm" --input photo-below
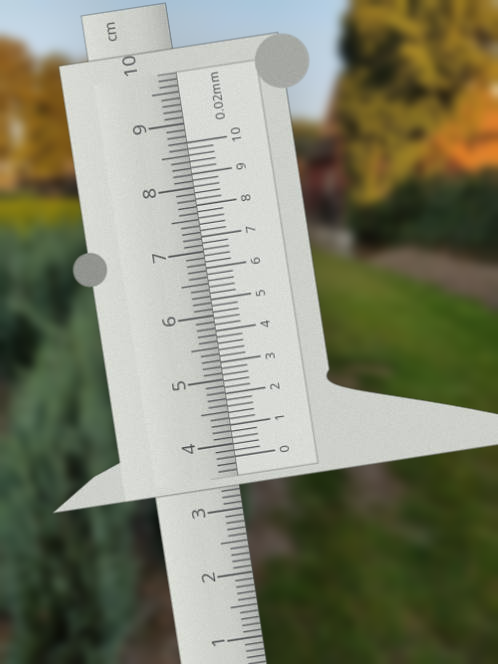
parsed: 38.0 mm
